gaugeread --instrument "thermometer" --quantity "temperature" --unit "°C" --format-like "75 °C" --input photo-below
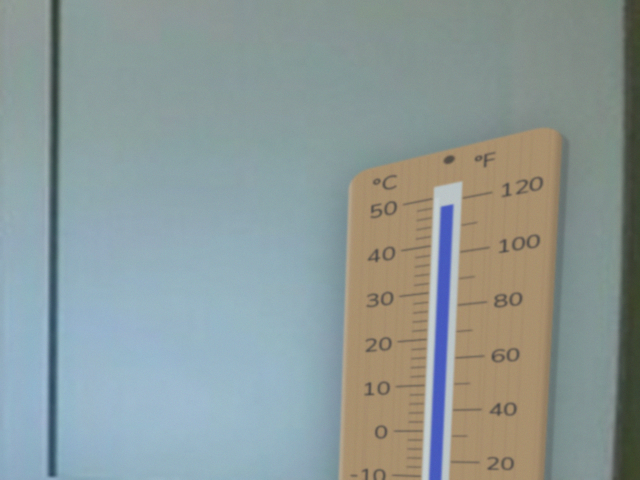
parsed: 48 °C
